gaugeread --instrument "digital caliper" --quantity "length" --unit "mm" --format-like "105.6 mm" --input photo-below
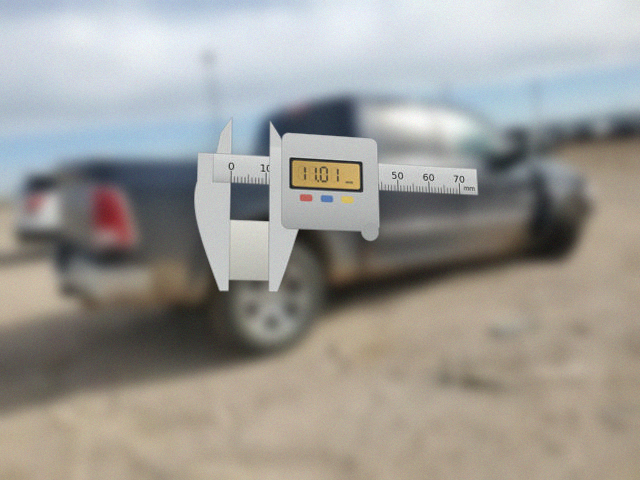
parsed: 11.01 mm
